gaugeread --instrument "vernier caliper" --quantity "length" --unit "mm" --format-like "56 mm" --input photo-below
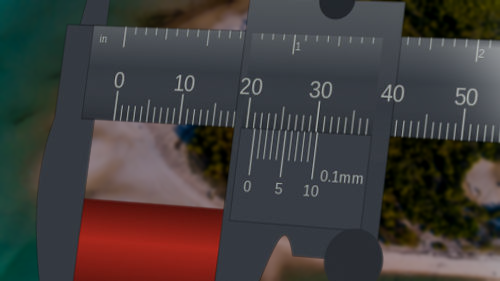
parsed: 21.2 mm
